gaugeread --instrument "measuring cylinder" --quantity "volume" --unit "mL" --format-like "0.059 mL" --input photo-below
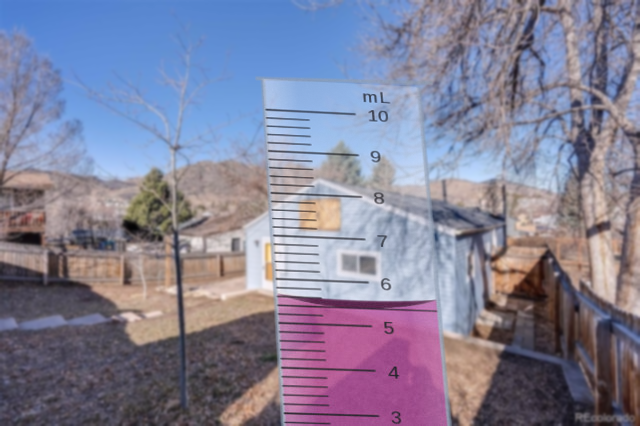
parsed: 5.4 mL
